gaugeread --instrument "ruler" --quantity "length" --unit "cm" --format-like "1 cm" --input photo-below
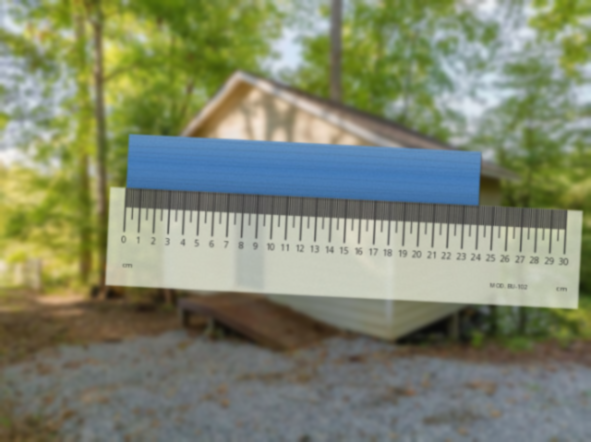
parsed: 24 cm
